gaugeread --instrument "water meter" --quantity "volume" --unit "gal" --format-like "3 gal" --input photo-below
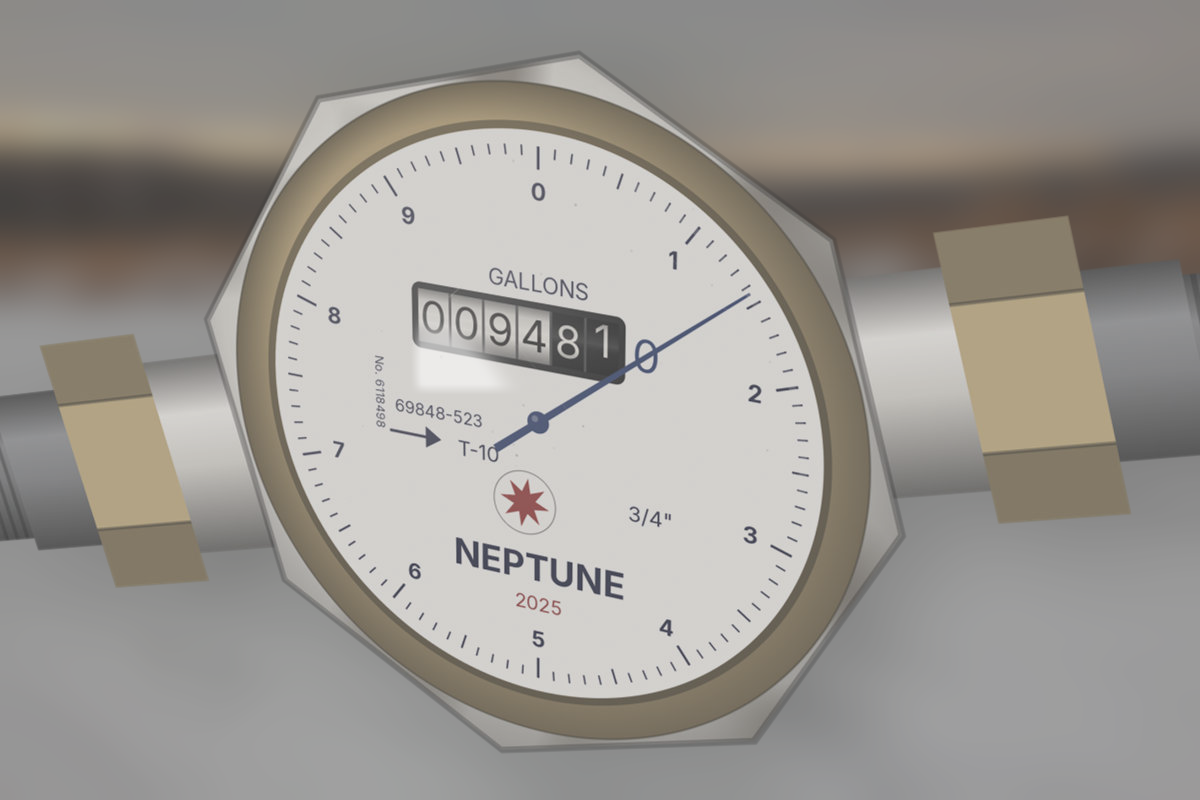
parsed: 94811.4 gal
